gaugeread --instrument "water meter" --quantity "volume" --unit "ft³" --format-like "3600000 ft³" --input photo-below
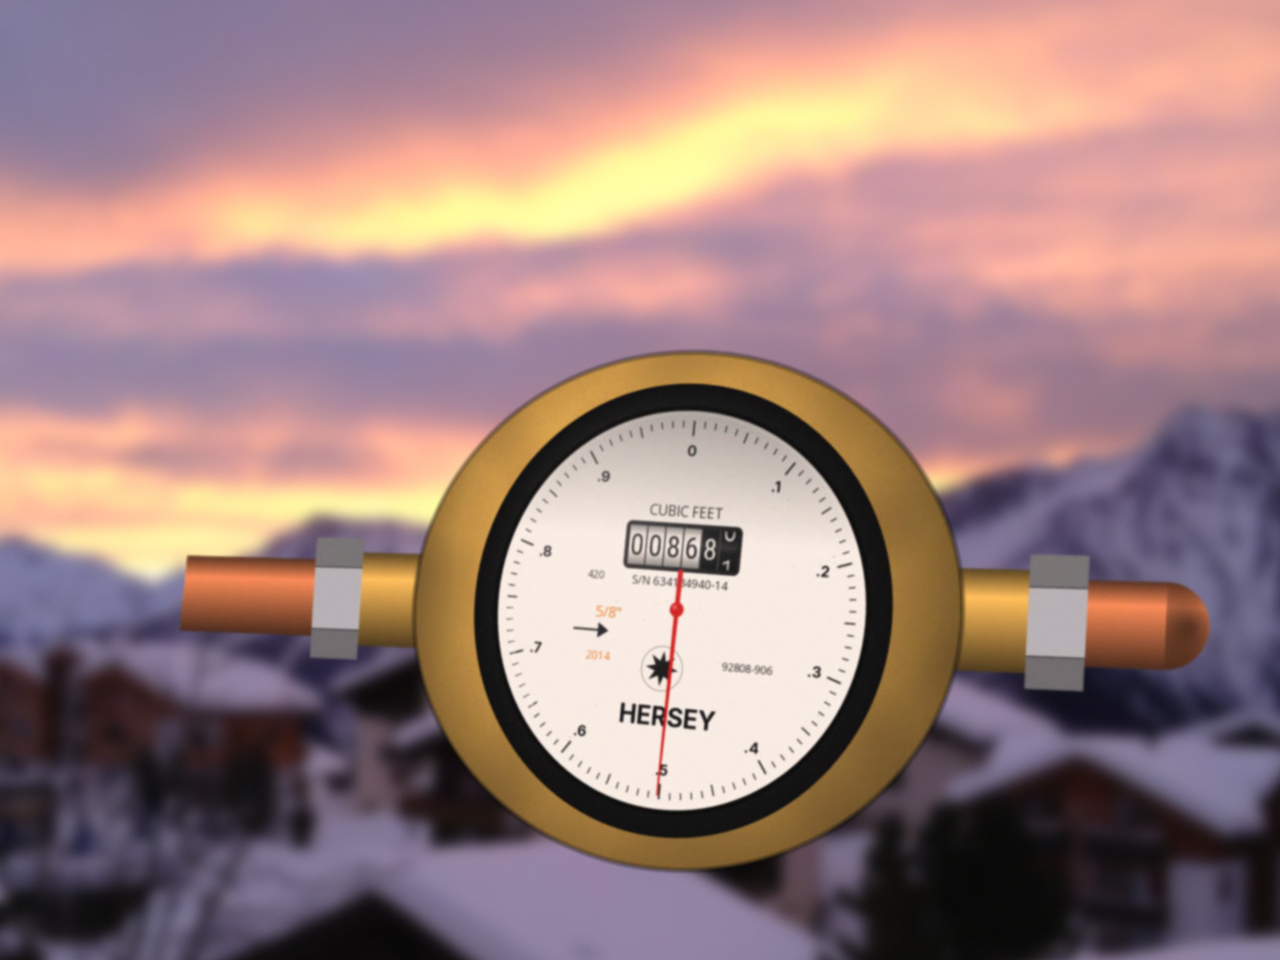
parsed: 8680.50 ft³
